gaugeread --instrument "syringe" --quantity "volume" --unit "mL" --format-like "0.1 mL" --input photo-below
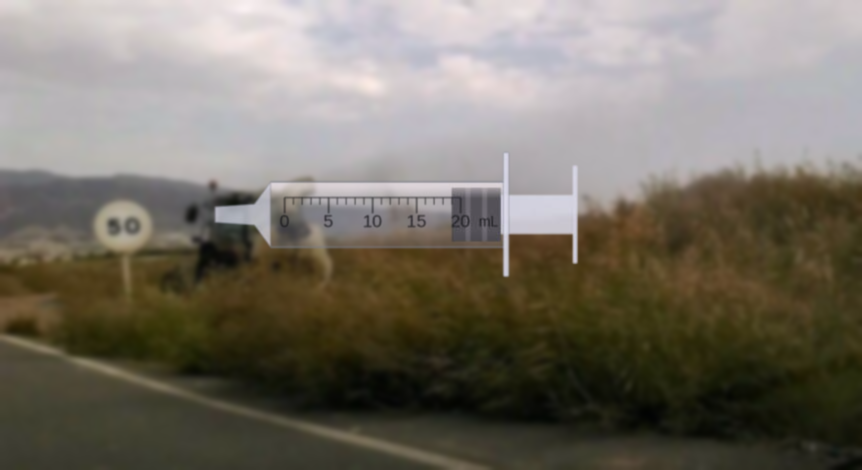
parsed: 19 mL
